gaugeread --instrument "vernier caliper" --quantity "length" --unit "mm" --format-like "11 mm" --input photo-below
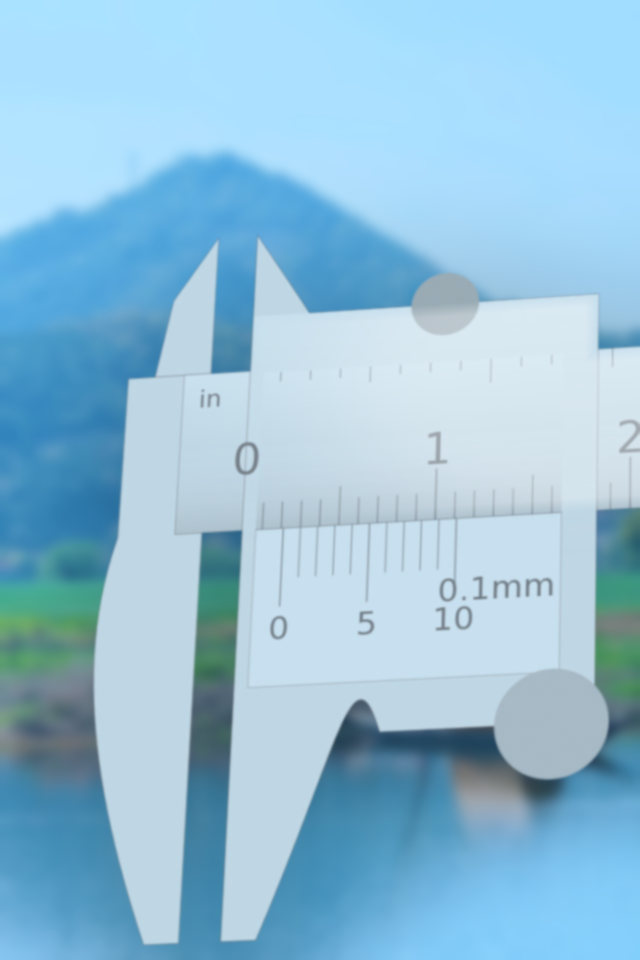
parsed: 2.1 mm
